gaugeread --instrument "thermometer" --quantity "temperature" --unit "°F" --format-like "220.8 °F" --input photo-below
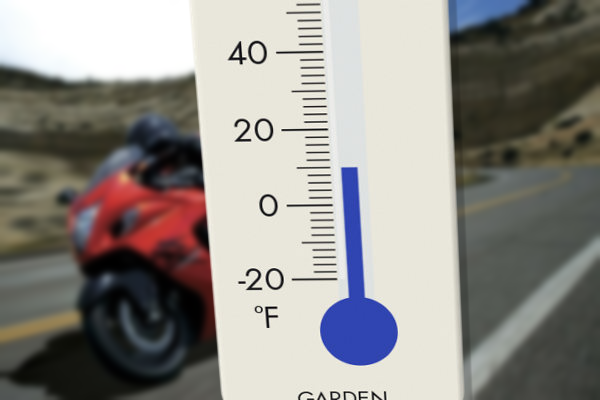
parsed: 10 °F
